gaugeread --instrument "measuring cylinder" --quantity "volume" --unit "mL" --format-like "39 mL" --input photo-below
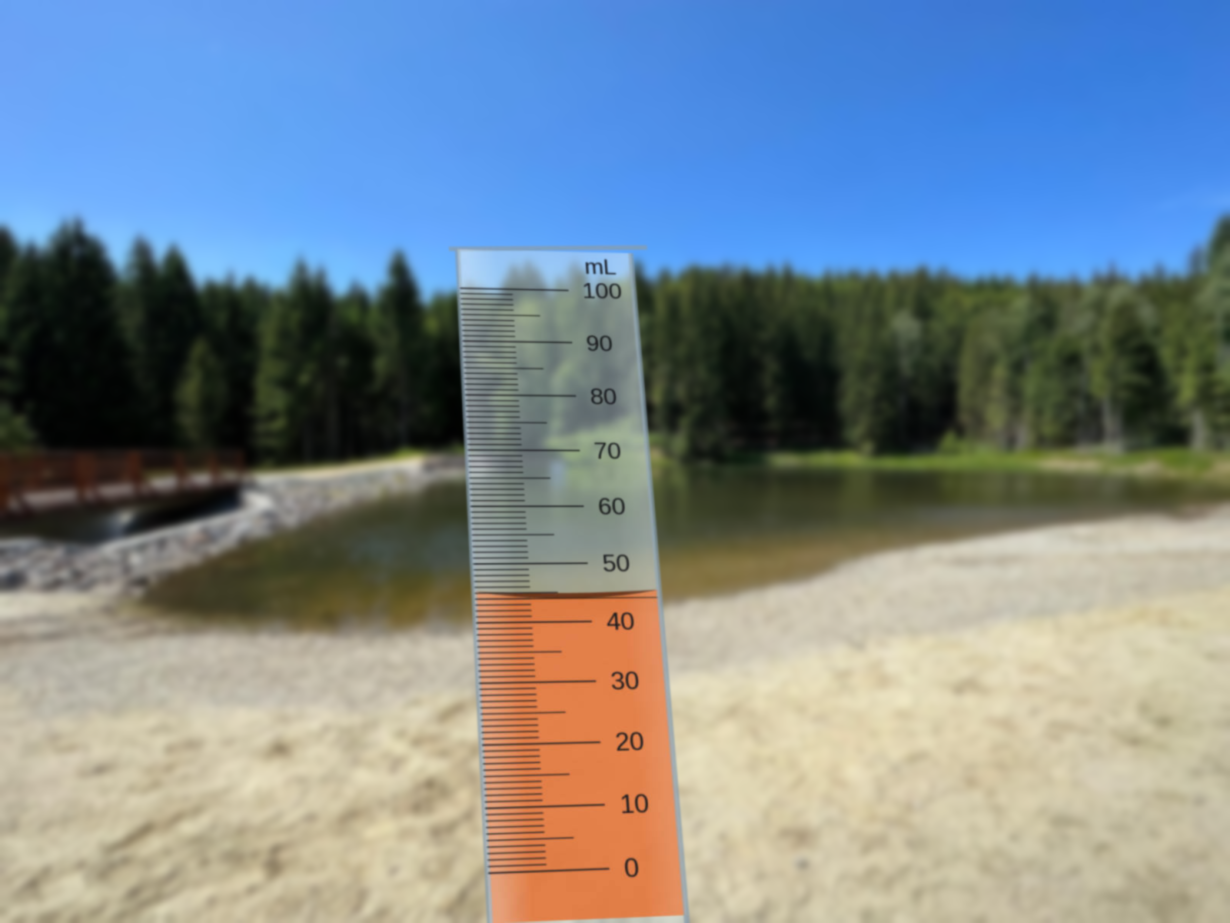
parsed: 44 mL
